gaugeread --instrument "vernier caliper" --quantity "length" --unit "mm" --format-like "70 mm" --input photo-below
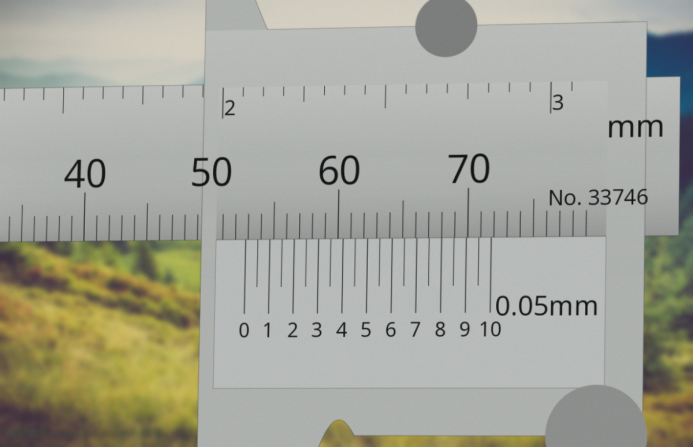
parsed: 52.8 mm
